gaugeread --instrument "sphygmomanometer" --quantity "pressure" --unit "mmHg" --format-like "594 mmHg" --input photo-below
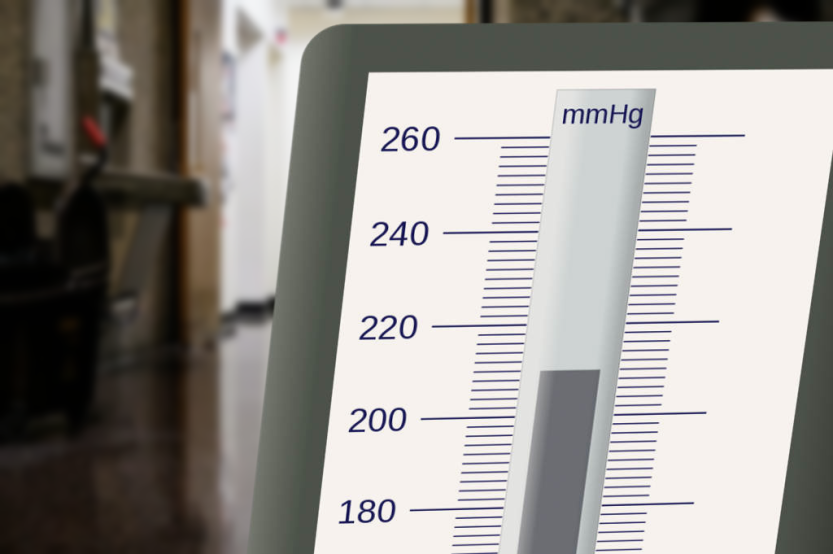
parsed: 210 mmHg
